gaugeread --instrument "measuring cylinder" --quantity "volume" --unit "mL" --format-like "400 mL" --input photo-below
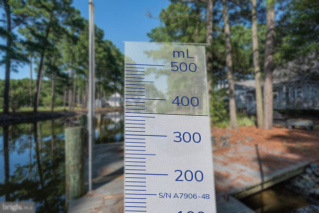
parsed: 360 mL
